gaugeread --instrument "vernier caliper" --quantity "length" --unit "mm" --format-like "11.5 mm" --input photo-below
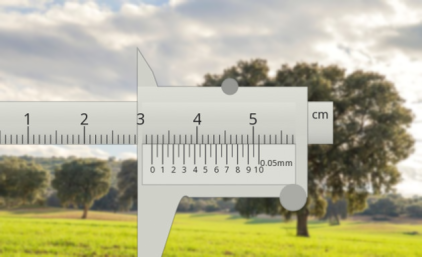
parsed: 32.0 mm
